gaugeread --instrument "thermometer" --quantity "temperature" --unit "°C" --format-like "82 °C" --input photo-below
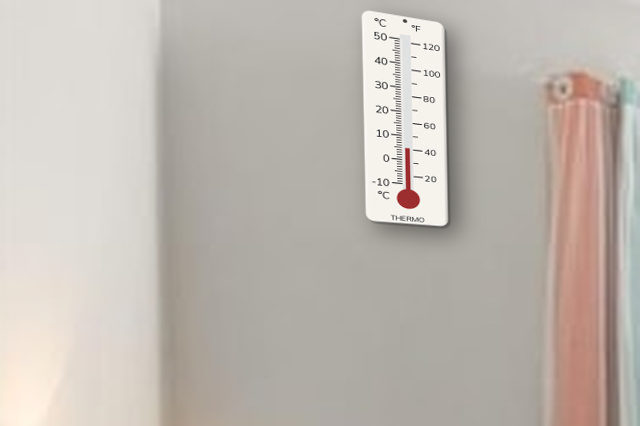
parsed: 5 °C
